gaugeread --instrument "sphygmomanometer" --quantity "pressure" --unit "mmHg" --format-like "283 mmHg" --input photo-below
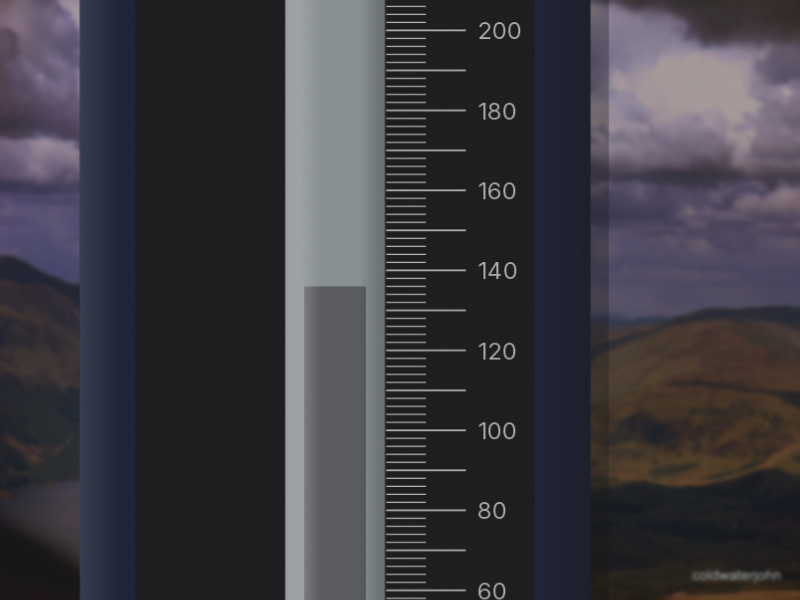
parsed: 136 mmHg
